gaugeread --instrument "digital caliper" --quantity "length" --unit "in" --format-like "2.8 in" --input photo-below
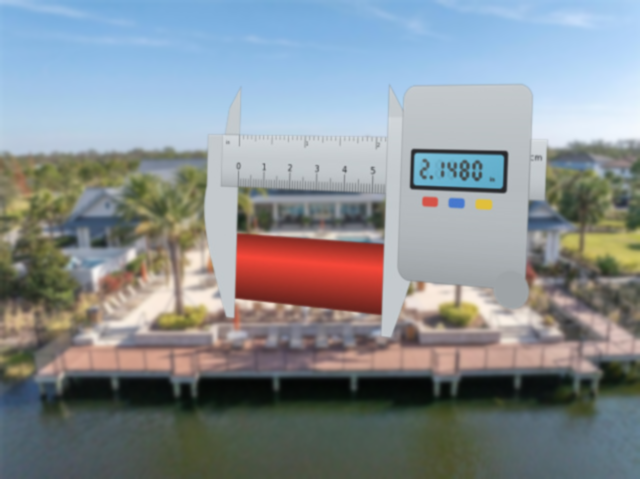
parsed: 2.1480 in
